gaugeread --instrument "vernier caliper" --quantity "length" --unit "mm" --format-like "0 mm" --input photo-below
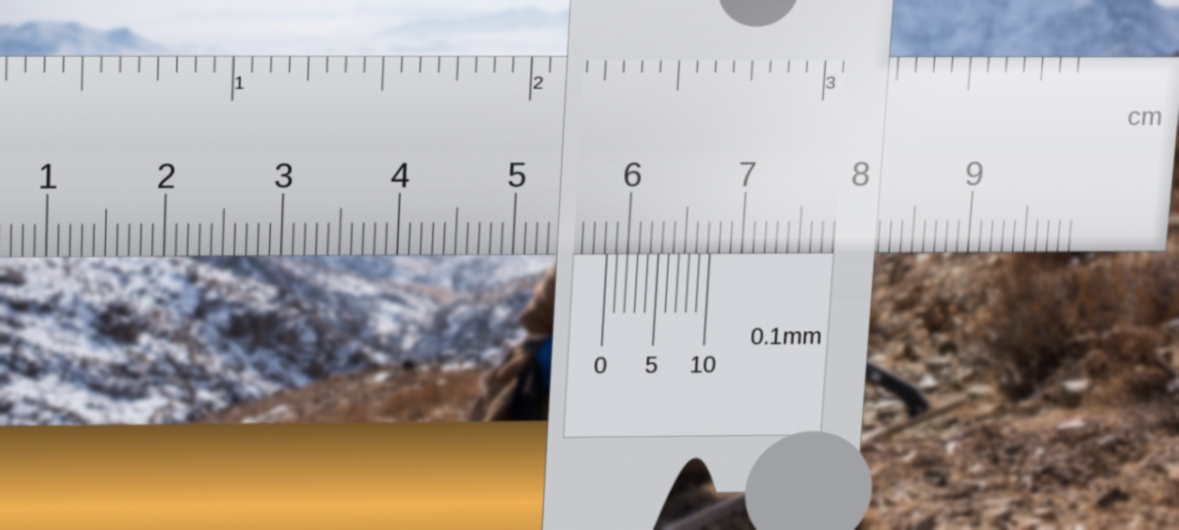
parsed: 58.2 mm
